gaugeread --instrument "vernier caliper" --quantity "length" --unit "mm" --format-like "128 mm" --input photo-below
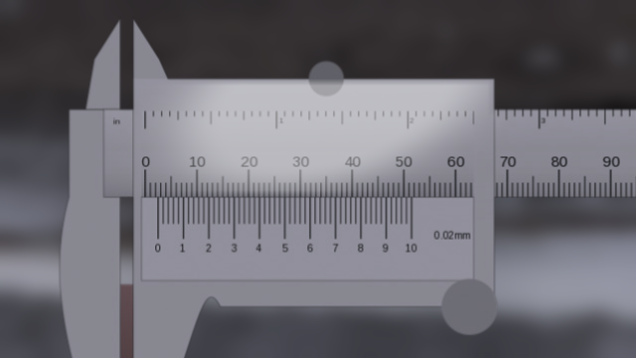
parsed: 2.5 mm
